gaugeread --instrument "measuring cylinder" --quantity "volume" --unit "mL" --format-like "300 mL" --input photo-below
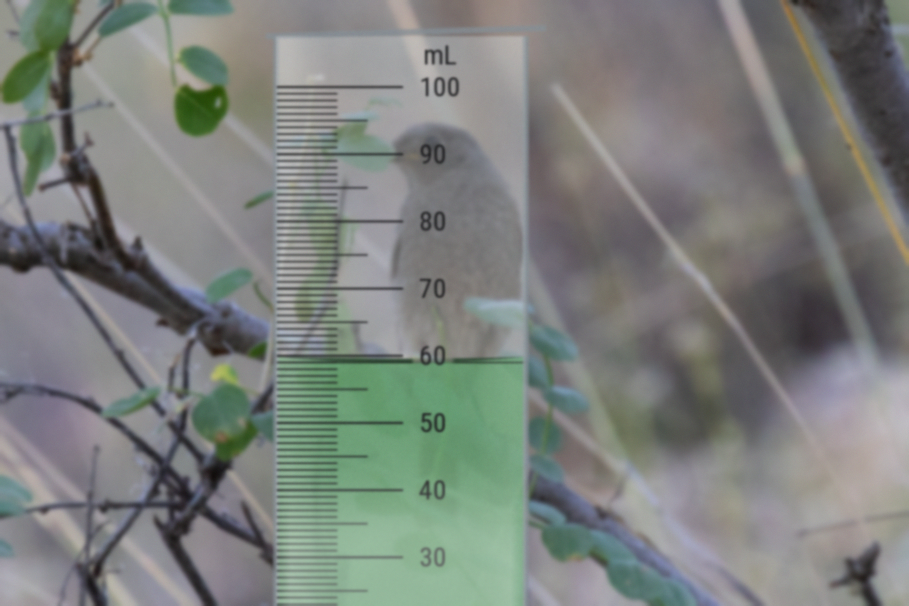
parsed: 59 mL
